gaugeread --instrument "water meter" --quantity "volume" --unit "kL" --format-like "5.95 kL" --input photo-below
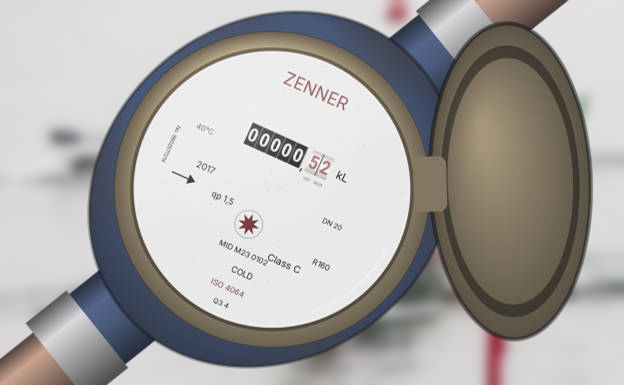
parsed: 0.52 kL
